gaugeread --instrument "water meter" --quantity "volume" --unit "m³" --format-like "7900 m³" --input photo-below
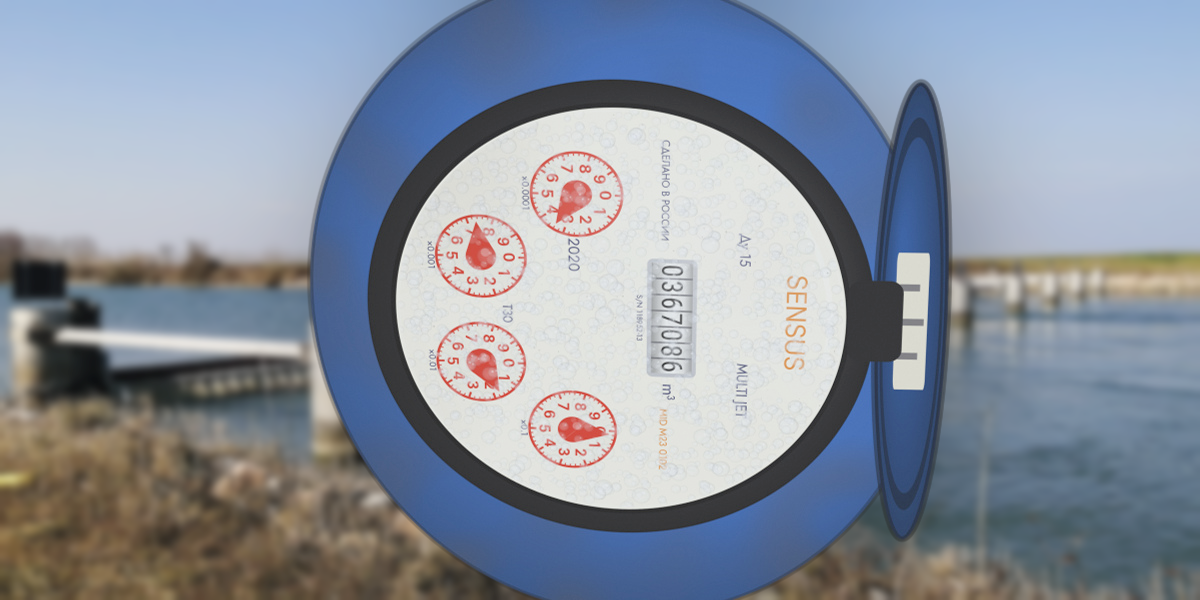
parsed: 367086.0173 m³
